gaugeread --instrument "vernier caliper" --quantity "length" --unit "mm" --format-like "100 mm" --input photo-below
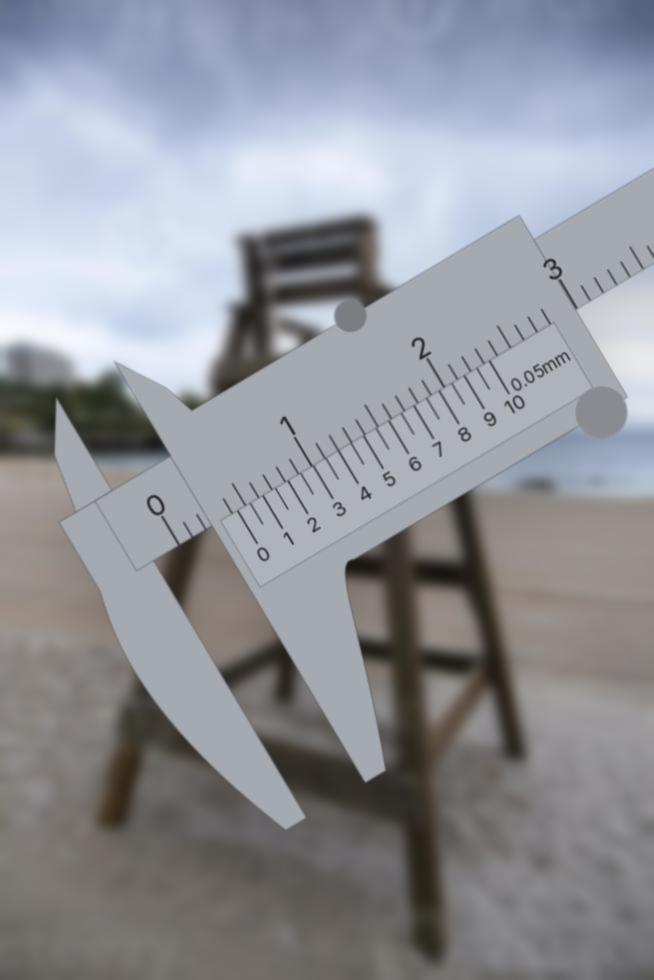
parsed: 4.4 mm
